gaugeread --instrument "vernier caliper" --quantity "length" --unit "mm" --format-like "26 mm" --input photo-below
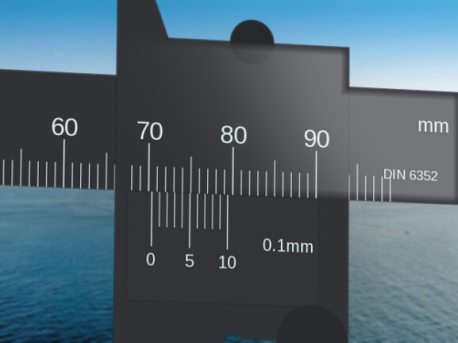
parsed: 70.4 mm
